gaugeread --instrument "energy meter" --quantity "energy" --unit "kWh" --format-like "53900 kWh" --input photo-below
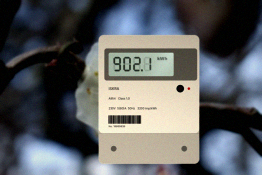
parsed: 902.1 kWh
